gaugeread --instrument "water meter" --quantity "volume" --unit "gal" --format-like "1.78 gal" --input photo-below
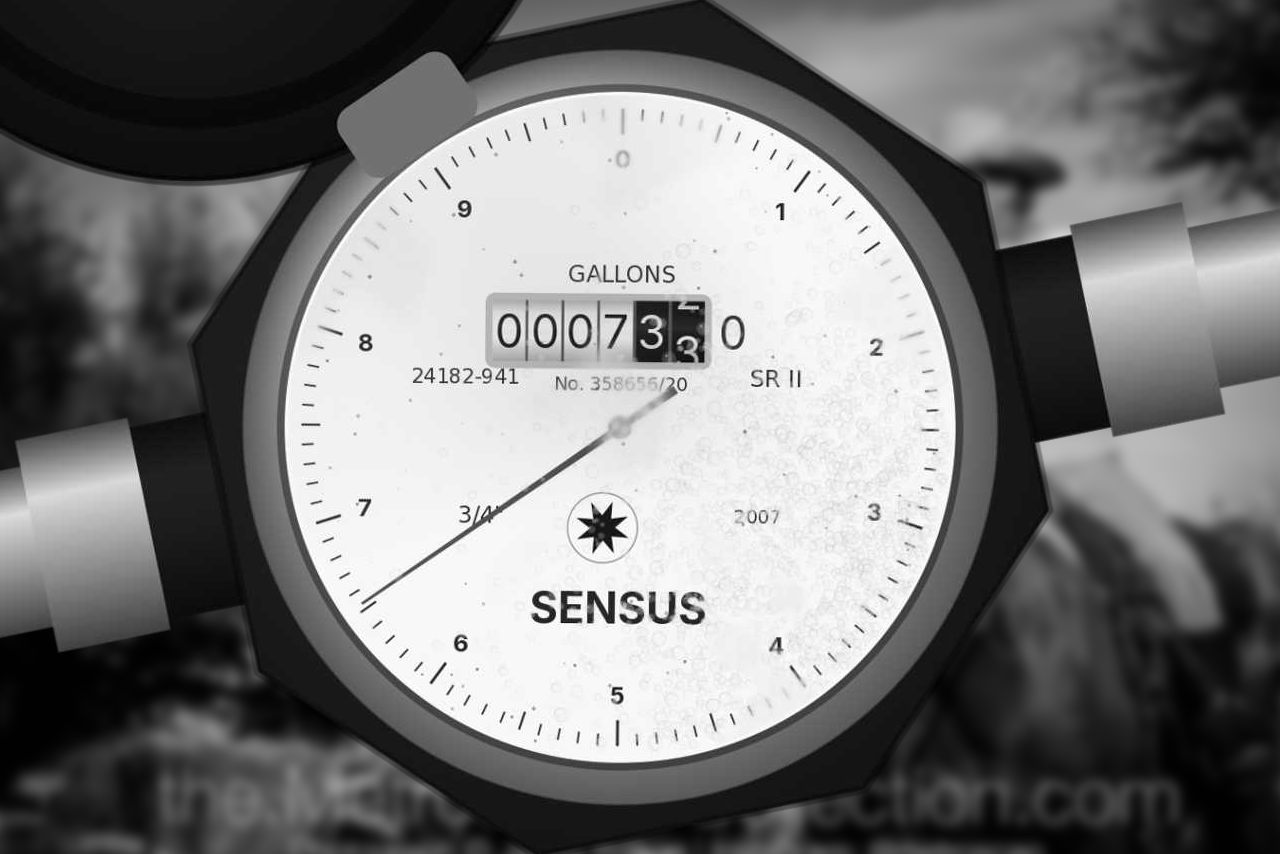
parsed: 7326.5 gal
